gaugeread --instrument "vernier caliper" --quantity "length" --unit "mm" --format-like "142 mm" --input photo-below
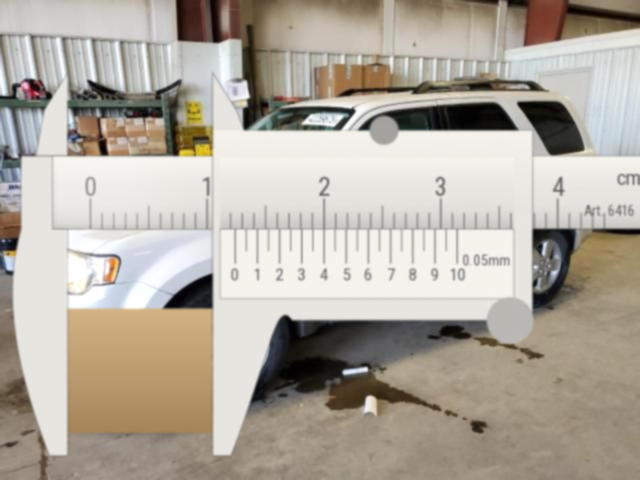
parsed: 12.4 mm
